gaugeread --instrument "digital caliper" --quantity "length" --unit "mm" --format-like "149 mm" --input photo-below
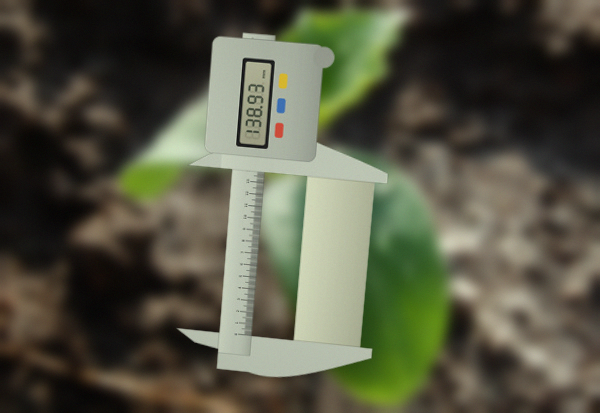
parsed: 138.93 mm
